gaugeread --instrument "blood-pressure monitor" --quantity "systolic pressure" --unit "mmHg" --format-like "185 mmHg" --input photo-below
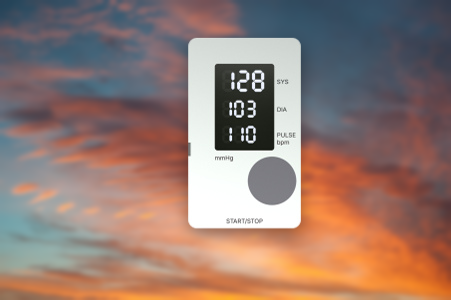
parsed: 128 mmHg
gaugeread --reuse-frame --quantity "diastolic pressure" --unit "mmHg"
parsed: 103 mmHg
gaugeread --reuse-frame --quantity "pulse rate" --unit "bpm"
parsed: 110 bpm
